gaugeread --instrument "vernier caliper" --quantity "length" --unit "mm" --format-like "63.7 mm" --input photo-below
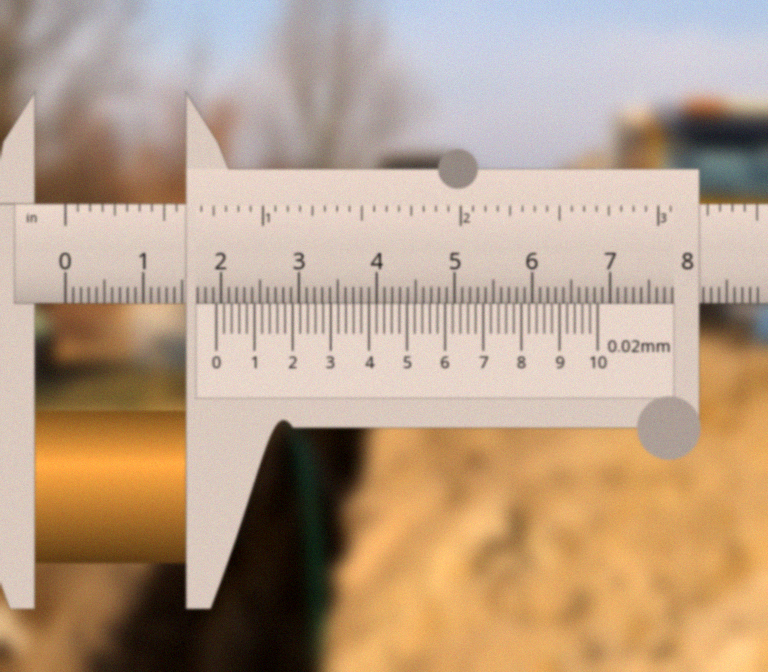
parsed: 19.4 mm
